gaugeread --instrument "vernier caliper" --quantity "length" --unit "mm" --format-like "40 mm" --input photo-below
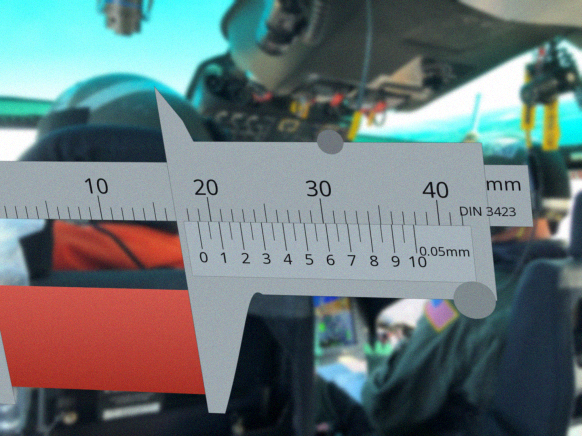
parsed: 18.8 mm
